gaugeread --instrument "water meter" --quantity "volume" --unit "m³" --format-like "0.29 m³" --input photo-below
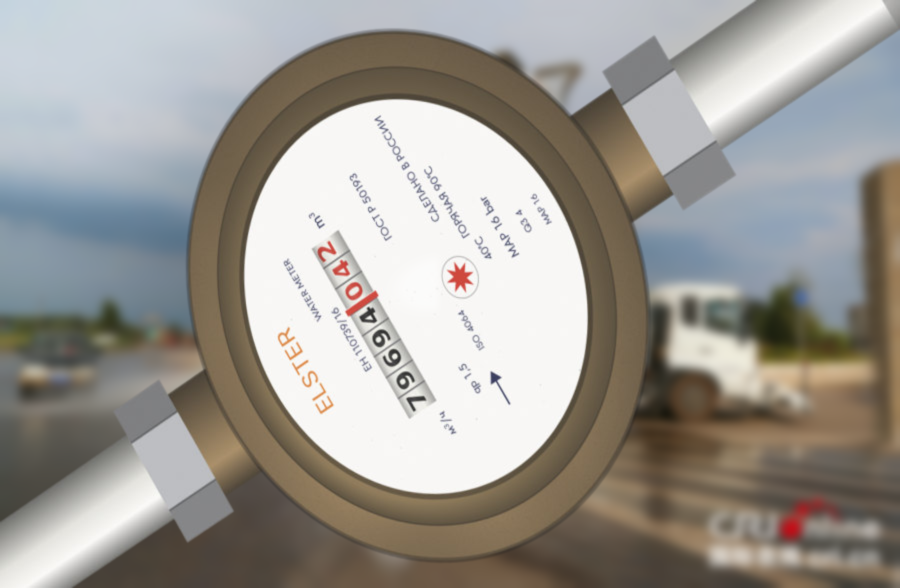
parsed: 79694.042 m³
